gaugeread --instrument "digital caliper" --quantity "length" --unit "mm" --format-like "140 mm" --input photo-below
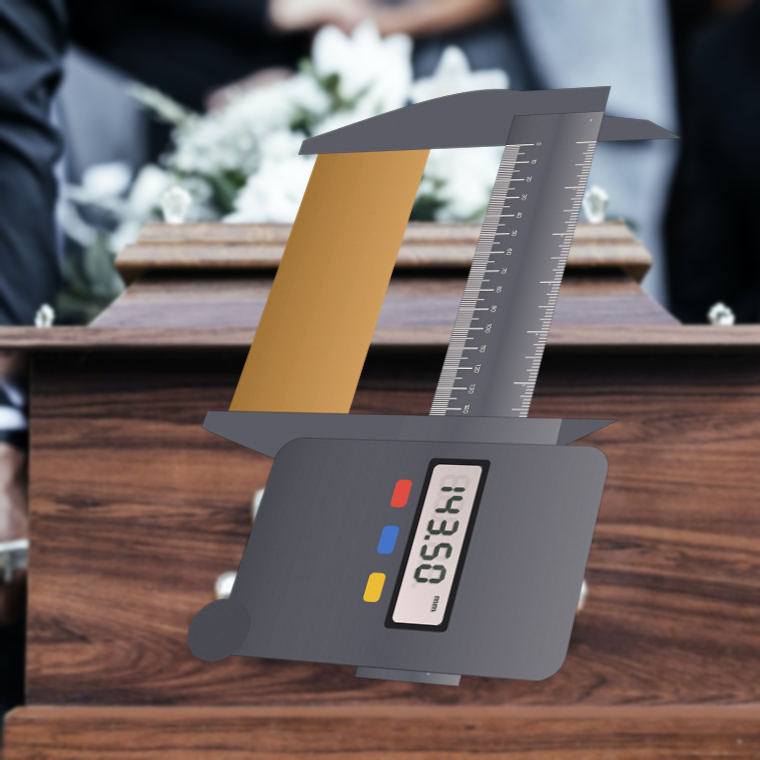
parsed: 143.50 mm
